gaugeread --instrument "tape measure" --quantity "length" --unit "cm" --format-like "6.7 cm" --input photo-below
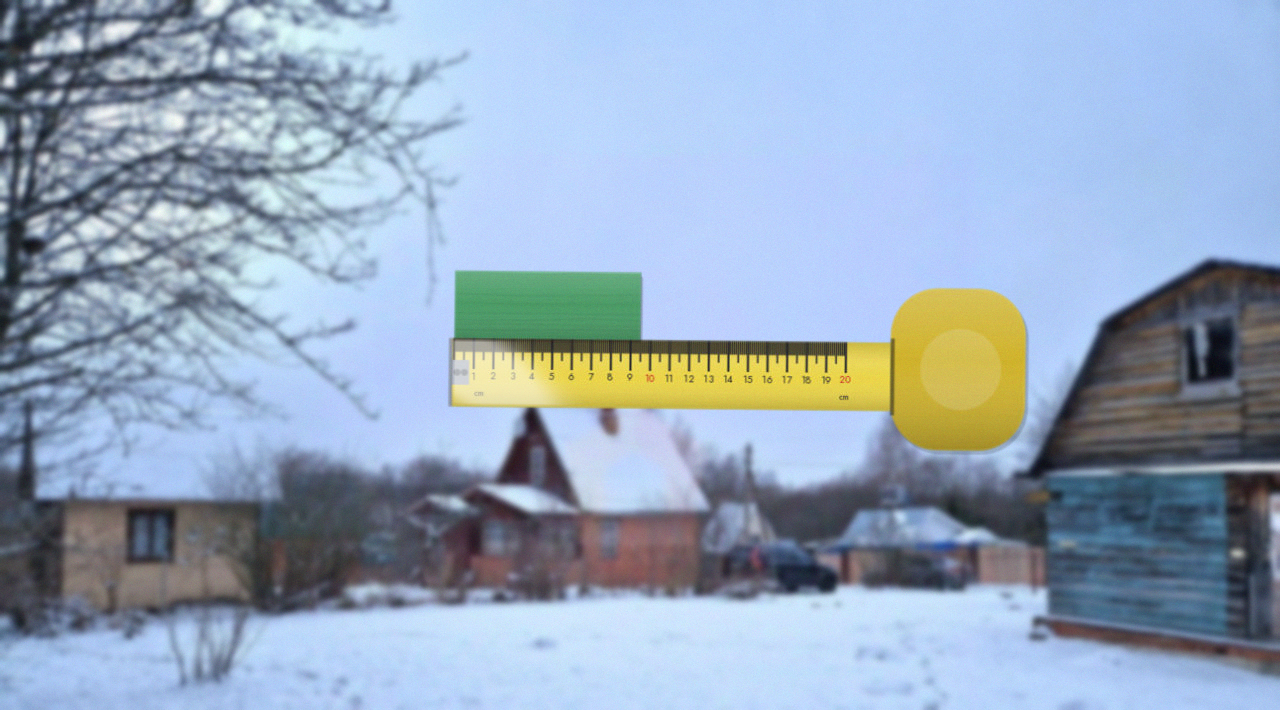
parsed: 9.5 cm
